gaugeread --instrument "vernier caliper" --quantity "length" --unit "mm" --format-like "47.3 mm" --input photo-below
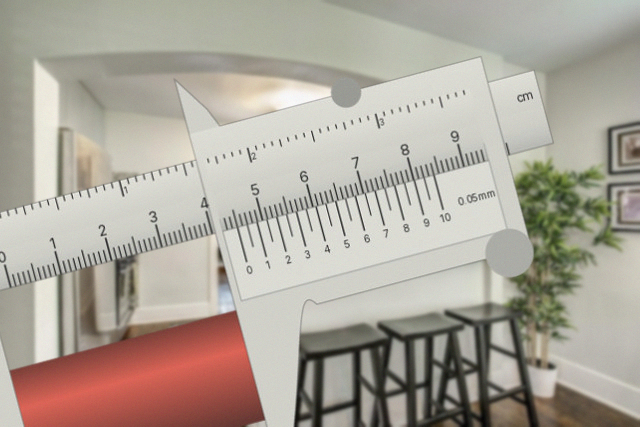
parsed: 45.0 mm
